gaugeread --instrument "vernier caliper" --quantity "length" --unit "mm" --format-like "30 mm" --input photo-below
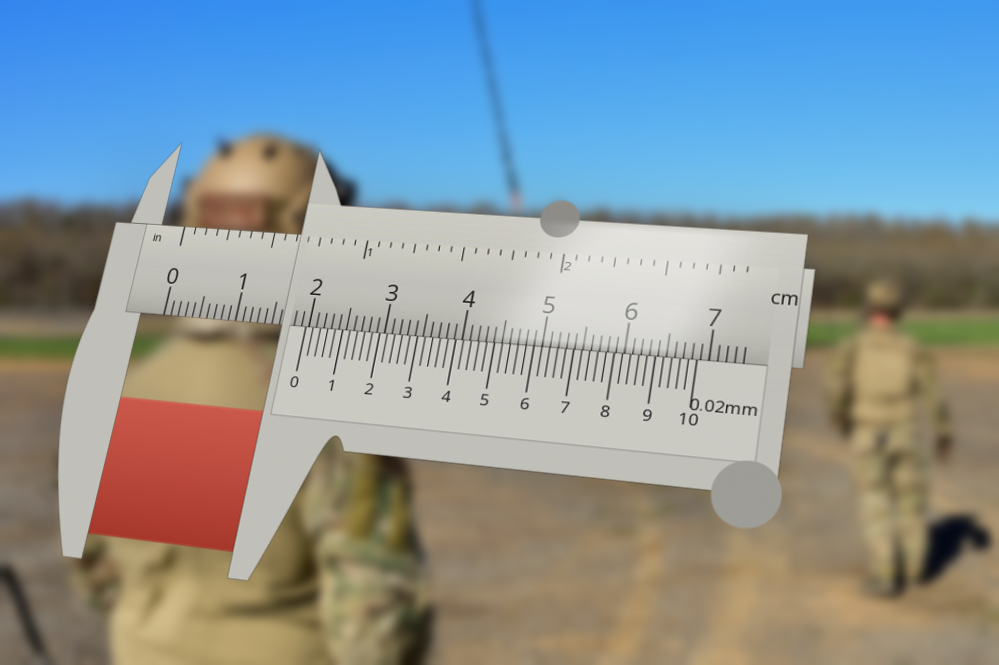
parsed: 19.6 mm
